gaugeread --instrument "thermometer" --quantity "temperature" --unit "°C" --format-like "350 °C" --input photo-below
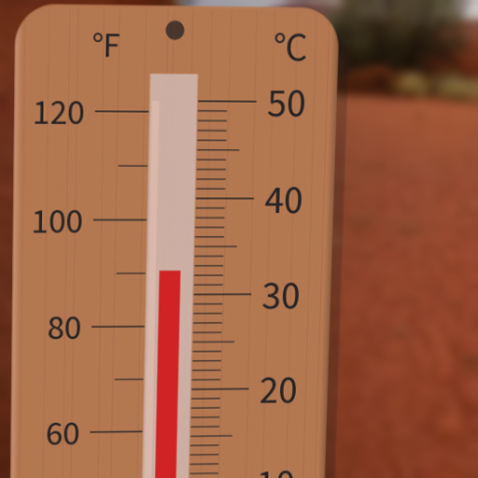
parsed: 32.5 °C
